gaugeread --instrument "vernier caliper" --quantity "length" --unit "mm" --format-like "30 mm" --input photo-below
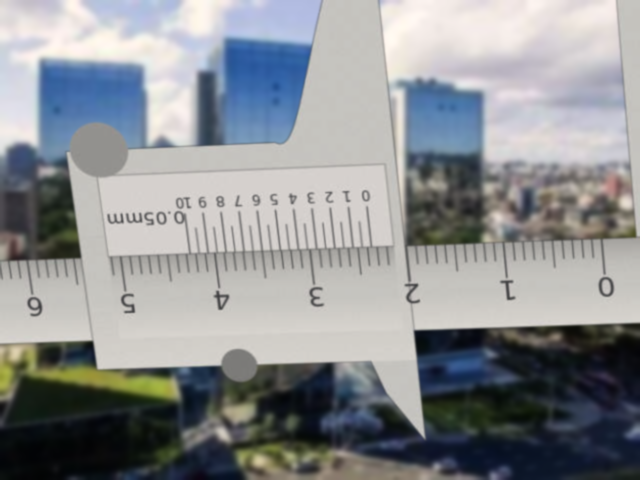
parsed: 23.6 mm
